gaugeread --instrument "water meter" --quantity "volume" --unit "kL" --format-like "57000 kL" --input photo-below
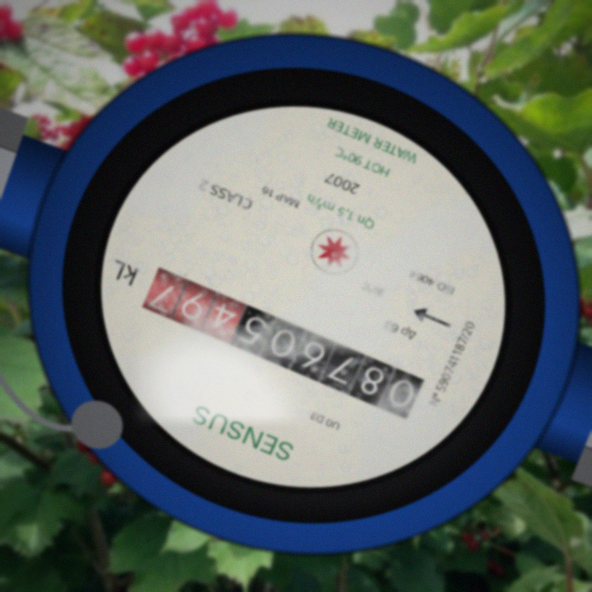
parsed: 87605.497 kL
